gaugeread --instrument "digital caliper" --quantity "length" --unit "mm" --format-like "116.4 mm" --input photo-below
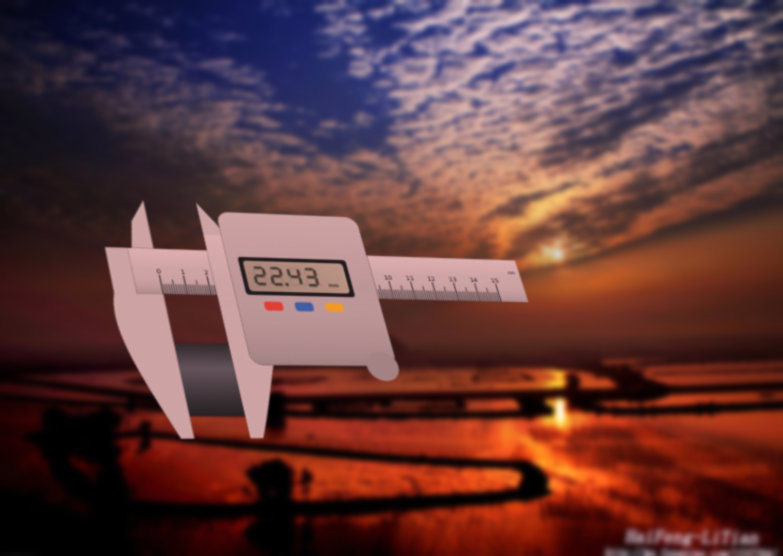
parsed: 22.43 mm
